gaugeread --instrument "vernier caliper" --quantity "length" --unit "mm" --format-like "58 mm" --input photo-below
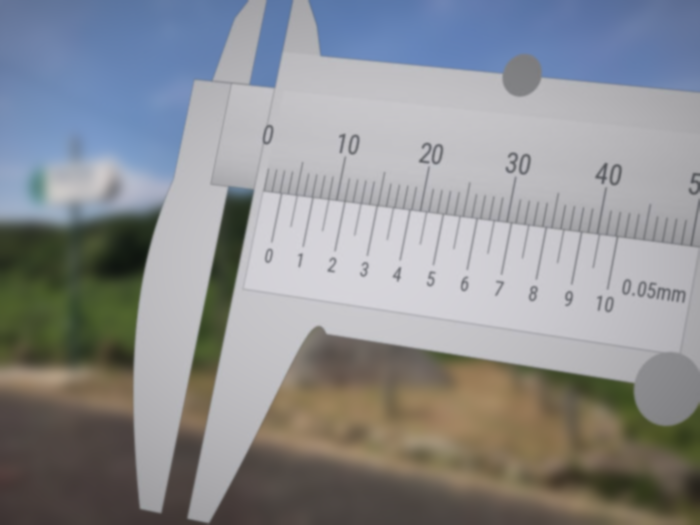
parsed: 3.2 mm
